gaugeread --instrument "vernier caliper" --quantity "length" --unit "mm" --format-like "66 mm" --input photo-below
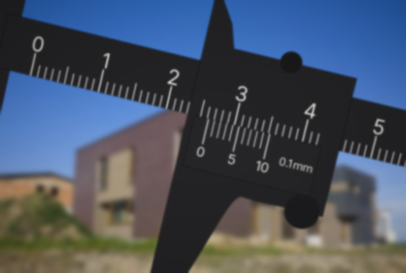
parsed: 26.2 mm
